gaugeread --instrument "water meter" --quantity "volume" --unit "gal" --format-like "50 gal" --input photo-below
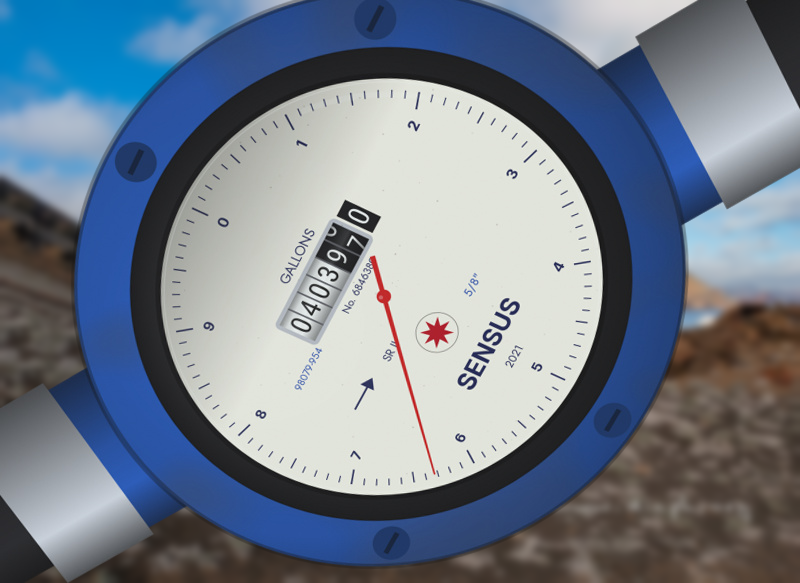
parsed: 403966.3 gal
